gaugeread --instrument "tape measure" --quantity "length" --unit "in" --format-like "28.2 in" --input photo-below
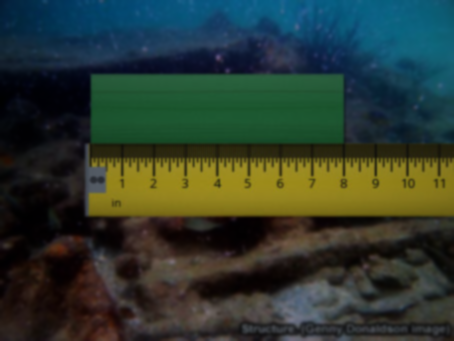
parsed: 8 in
